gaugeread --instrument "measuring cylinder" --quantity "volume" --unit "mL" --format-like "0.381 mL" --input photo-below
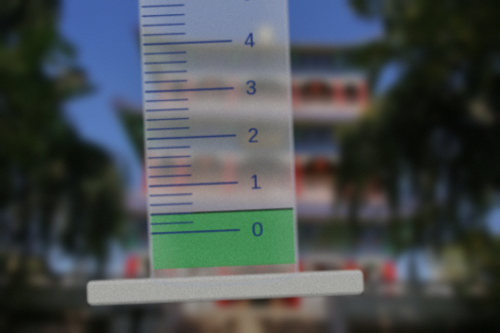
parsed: 0.4 mL
